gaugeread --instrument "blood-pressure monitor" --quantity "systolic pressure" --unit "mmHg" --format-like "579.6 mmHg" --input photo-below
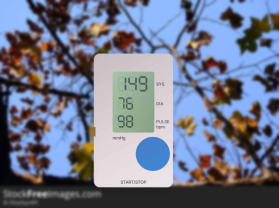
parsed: 149 mmHg
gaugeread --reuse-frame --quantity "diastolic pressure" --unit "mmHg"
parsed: 76 mmHg
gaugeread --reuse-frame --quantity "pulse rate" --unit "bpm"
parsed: 98 bpm
